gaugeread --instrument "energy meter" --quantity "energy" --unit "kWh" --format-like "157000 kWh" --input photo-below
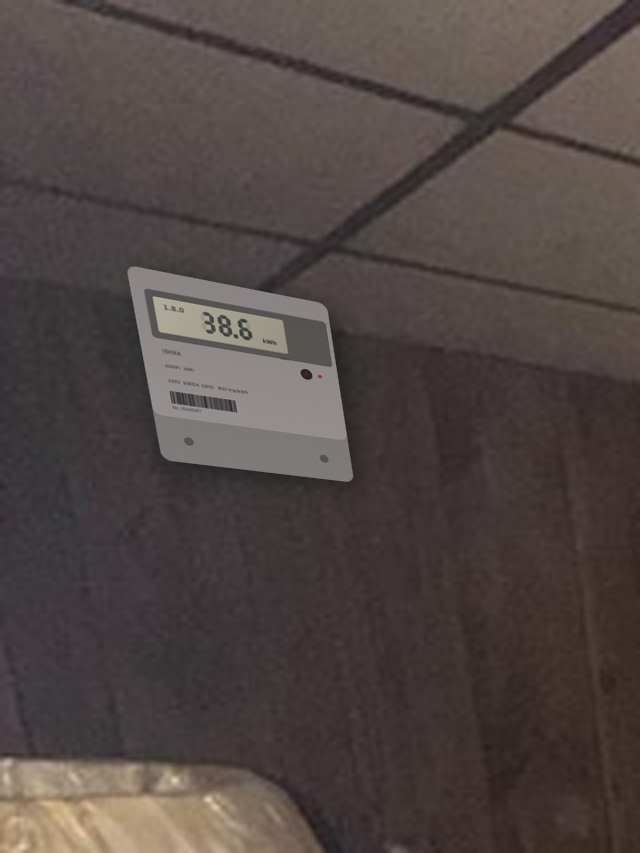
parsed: 38.6 kWh
